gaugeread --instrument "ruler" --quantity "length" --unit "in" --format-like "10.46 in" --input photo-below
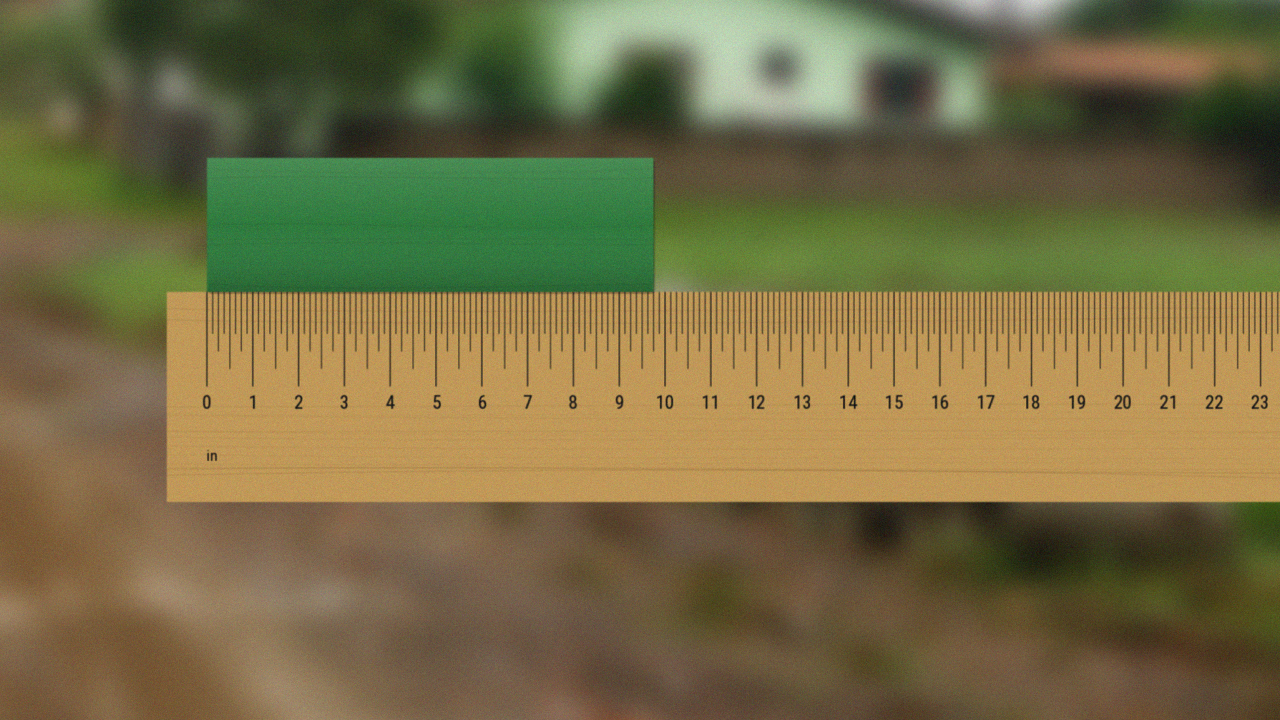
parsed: 9.75 in
